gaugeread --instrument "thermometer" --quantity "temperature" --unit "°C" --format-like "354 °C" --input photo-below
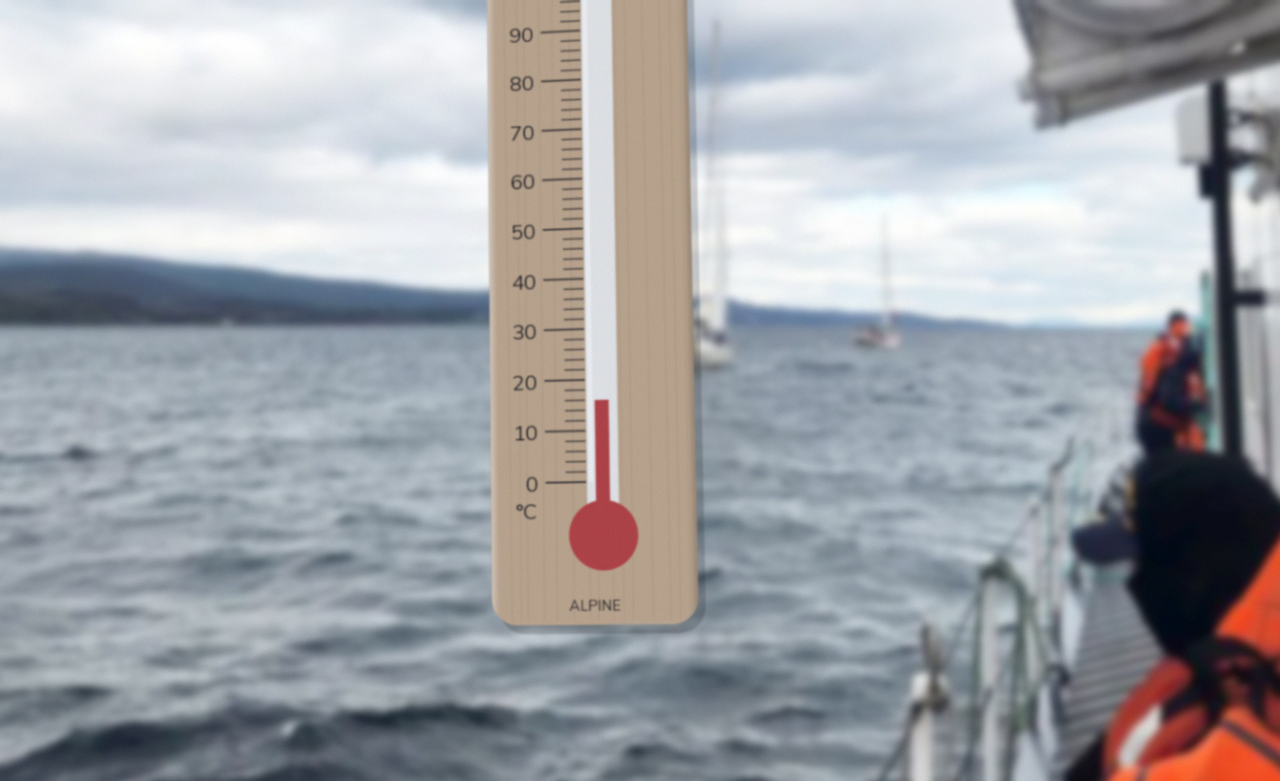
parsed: 16 °C
